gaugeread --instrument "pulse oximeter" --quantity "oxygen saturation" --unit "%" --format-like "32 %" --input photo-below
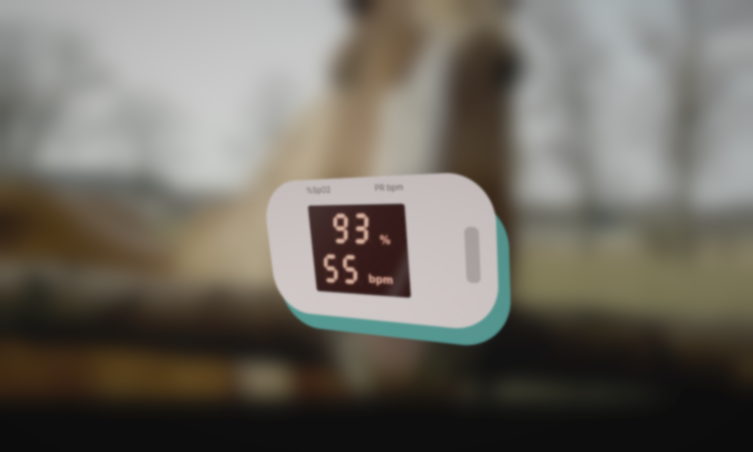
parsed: 93 %
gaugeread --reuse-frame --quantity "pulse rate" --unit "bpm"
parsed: 55 bpm
